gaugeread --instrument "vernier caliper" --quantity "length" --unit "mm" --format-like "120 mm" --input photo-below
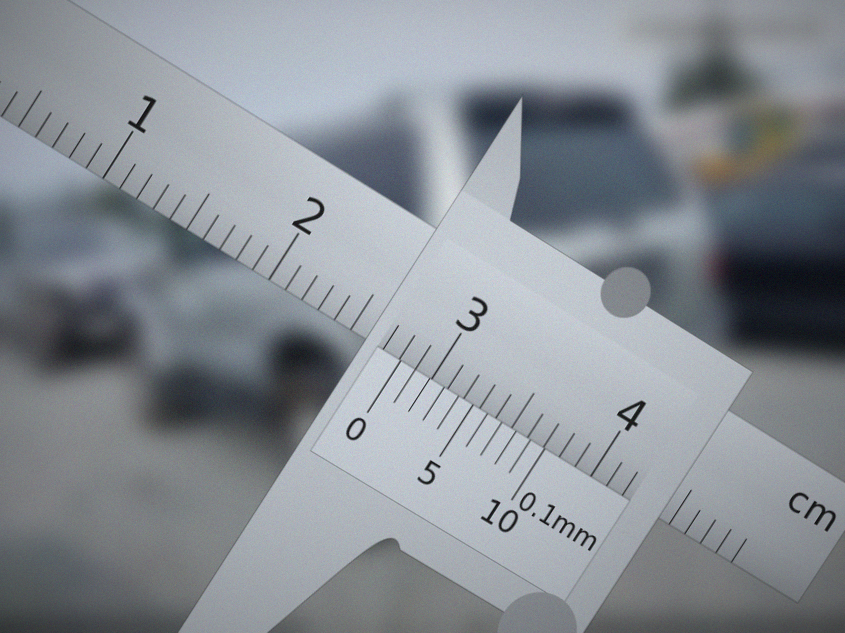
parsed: 28.1 mm
